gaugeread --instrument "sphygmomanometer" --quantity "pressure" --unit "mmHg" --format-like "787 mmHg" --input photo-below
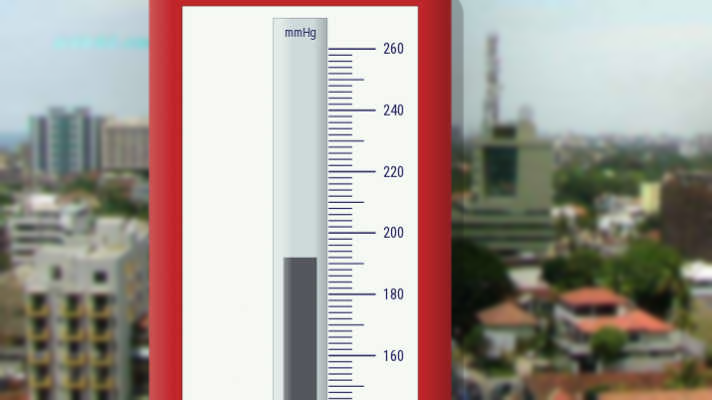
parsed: 192 mmHg
